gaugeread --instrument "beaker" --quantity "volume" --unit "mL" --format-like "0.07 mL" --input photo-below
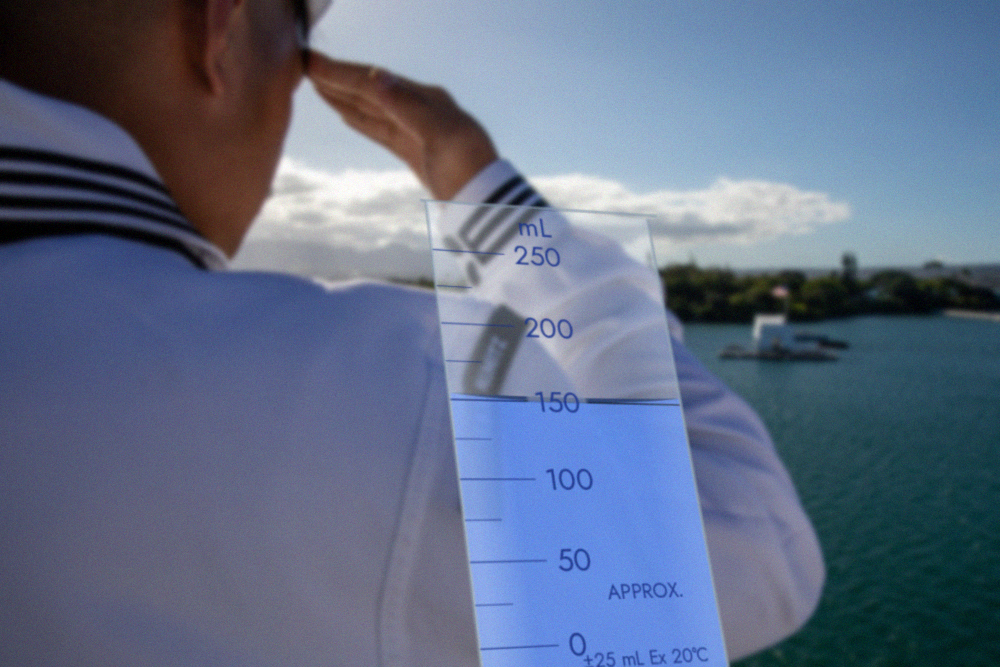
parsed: 150 mL
